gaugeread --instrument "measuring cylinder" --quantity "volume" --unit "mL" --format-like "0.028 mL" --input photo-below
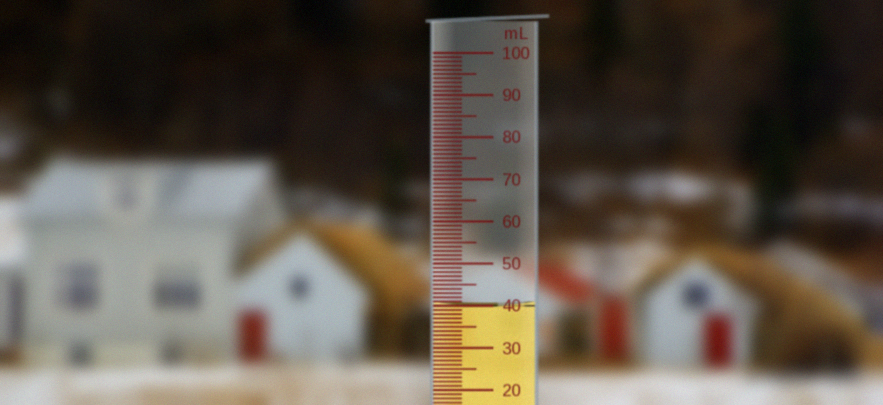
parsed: 40 mL
